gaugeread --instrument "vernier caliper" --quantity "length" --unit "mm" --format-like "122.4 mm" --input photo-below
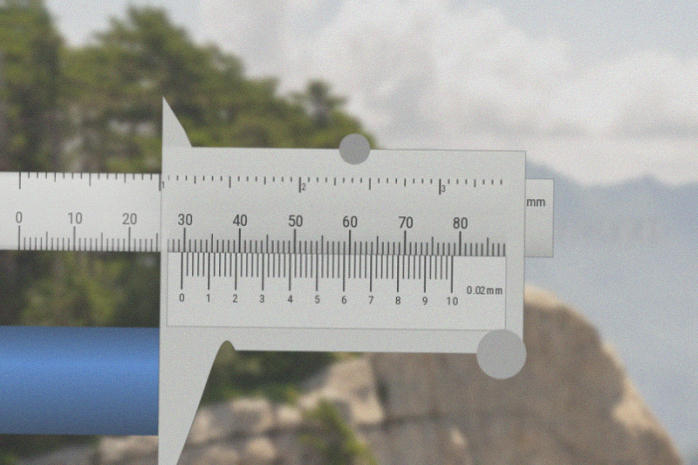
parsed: 29.6 mm
